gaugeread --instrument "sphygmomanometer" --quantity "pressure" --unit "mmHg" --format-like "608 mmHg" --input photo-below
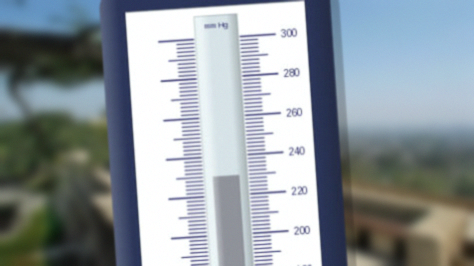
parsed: 230 mmHg
